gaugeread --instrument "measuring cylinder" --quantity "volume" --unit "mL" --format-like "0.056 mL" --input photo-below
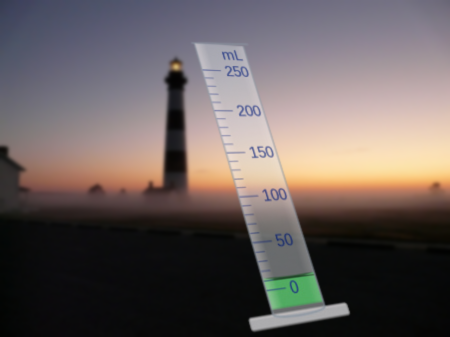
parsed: 10 mL
